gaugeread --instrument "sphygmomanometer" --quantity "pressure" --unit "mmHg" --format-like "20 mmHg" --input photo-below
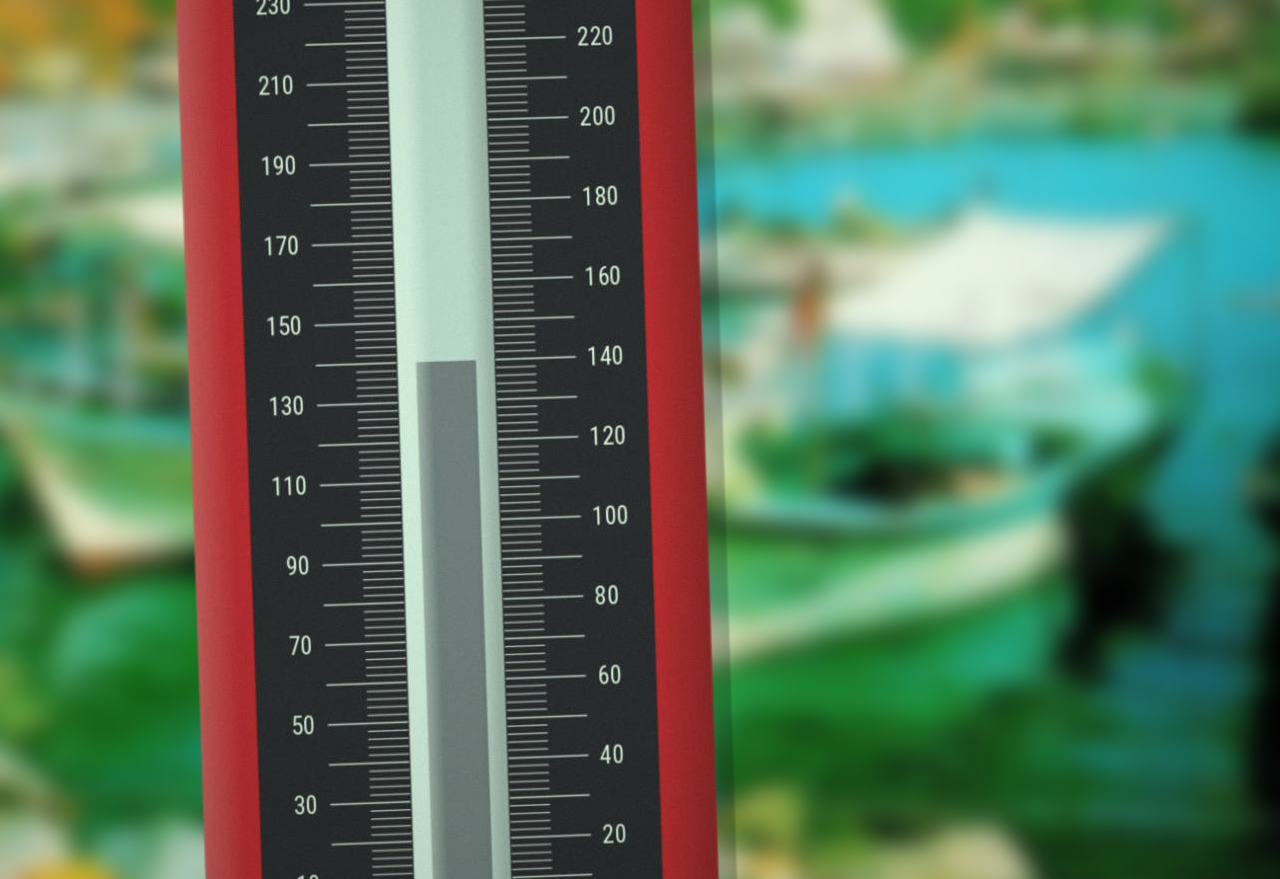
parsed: 140 mmHg
